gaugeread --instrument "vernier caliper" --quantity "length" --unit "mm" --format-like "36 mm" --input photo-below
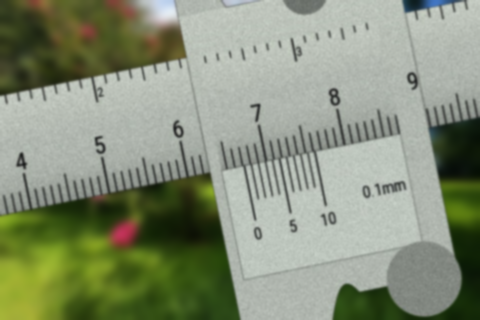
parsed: 67.2 mm
